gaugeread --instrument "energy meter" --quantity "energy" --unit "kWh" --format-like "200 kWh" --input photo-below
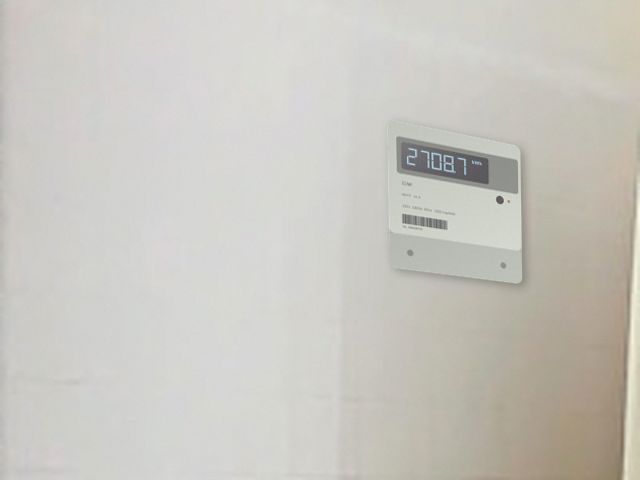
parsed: 2708.7 kWh
